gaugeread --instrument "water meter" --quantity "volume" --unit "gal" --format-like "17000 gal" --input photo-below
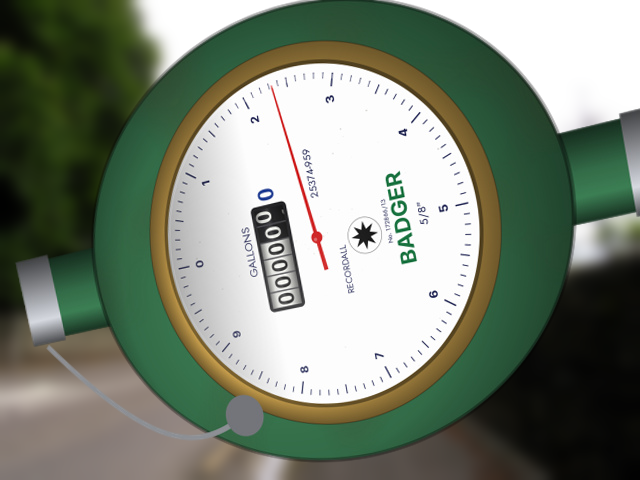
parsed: 2.3 gal
